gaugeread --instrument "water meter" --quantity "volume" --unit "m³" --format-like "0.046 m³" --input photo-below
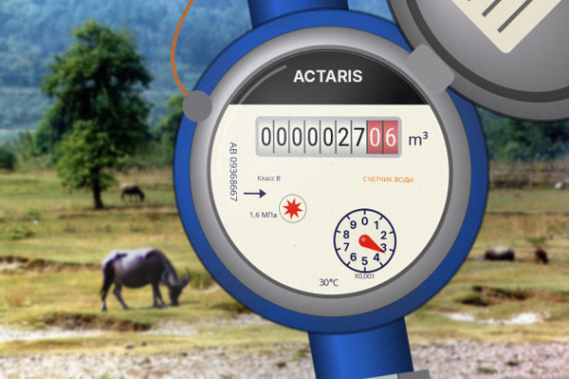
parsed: 27.063 m³
